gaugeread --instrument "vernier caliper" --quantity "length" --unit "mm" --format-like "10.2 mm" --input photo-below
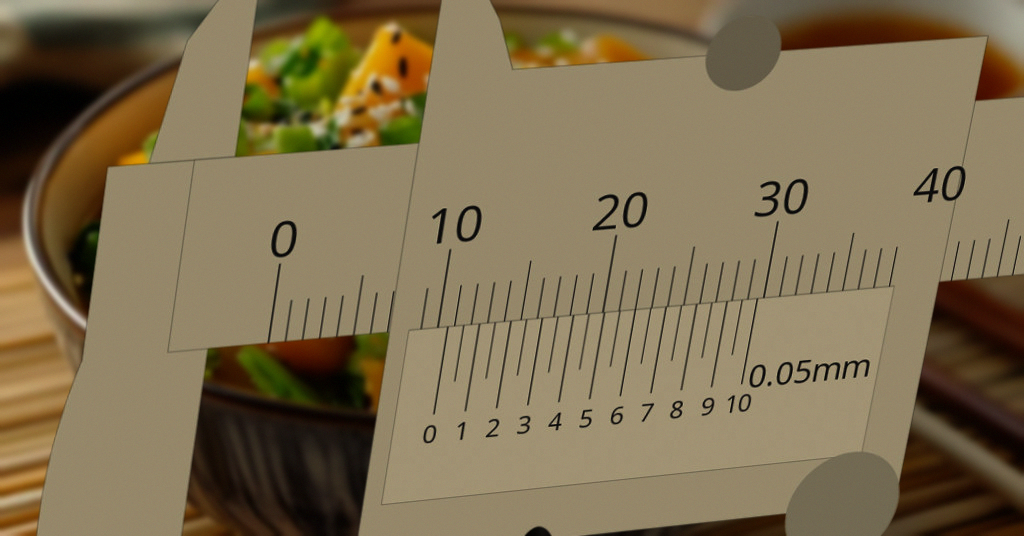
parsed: 10.6 mm
